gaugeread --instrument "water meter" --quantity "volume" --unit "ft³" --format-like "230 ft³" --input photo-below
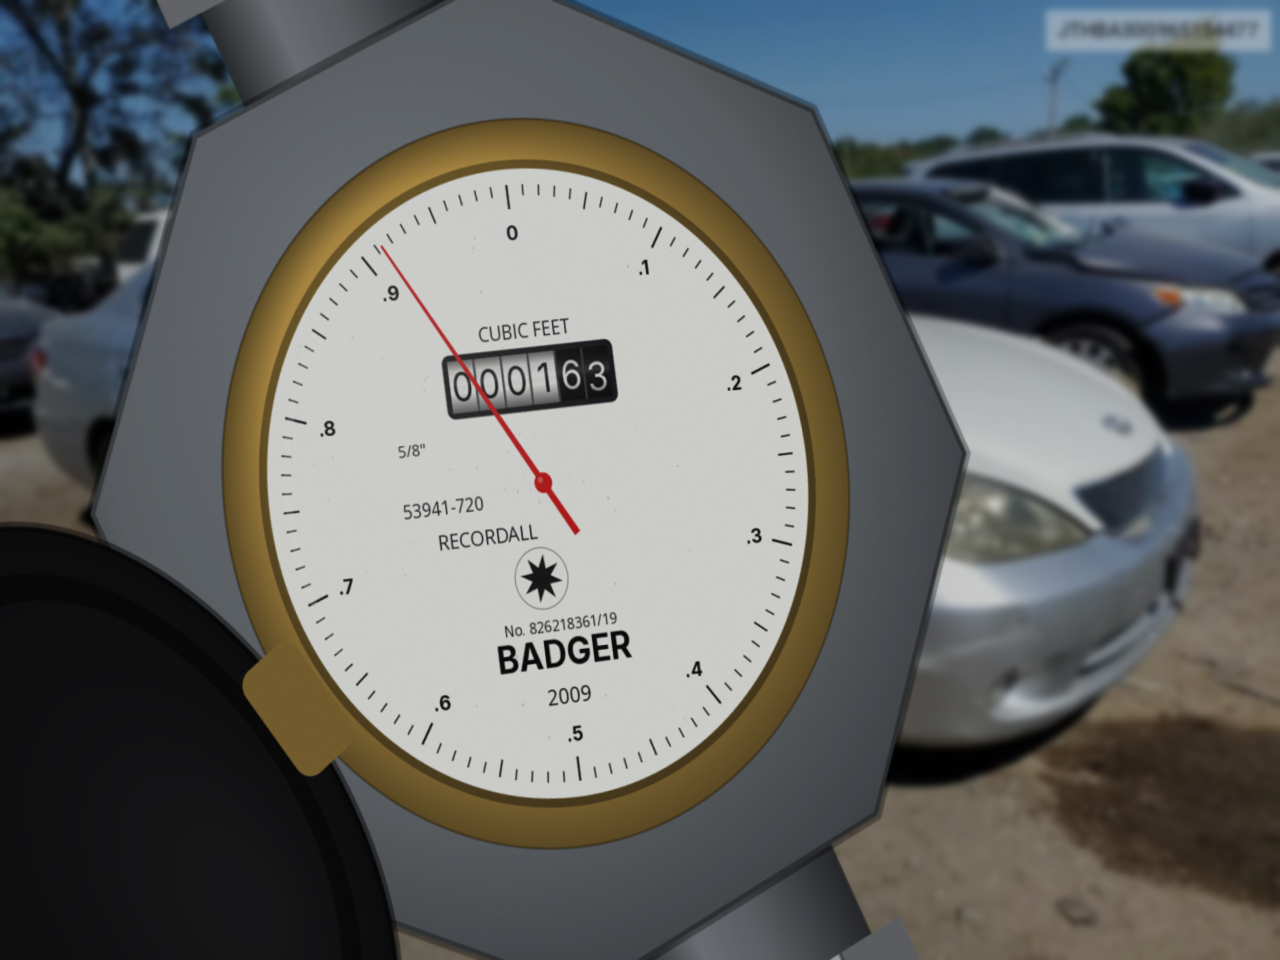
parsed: 162.91 ft³
